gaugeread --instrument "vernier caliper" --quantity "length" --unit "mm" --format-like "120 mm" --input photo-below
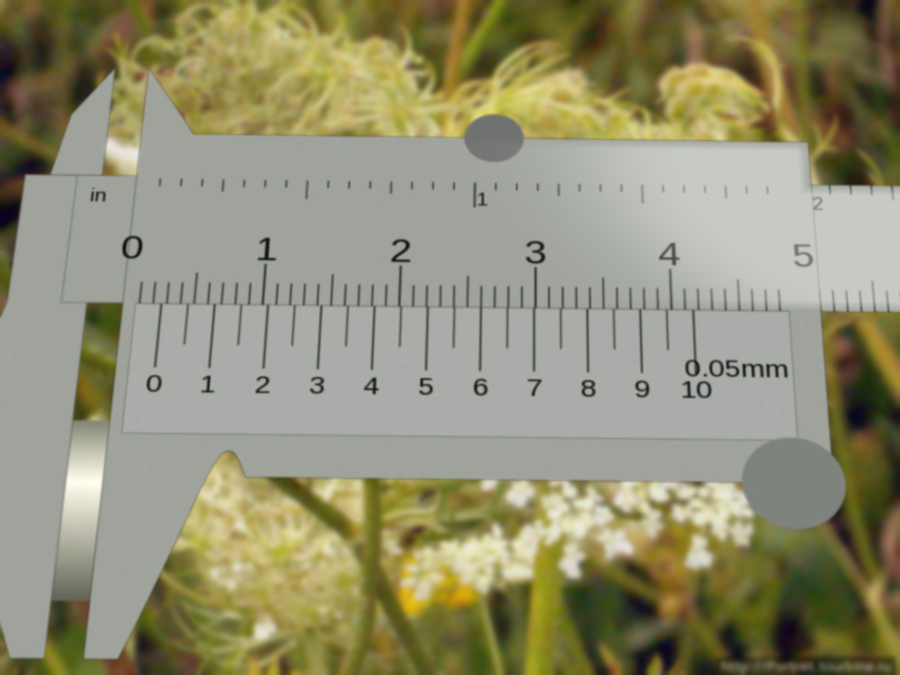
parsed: 2.6 mm
